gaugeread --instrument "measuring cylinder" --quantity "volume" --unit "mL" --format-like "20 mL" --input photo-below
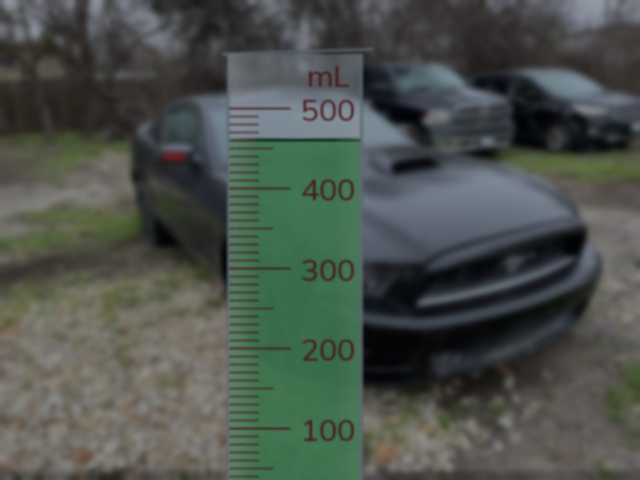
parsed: 460 mL
